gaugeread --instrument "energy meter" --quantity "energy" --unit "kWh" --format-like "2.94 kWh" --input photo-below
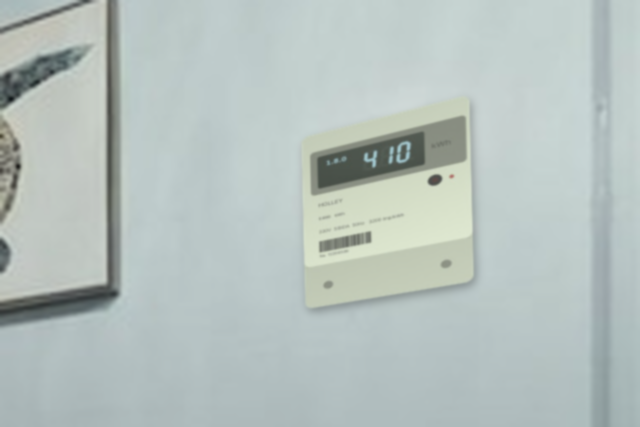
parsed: 410 kWh
